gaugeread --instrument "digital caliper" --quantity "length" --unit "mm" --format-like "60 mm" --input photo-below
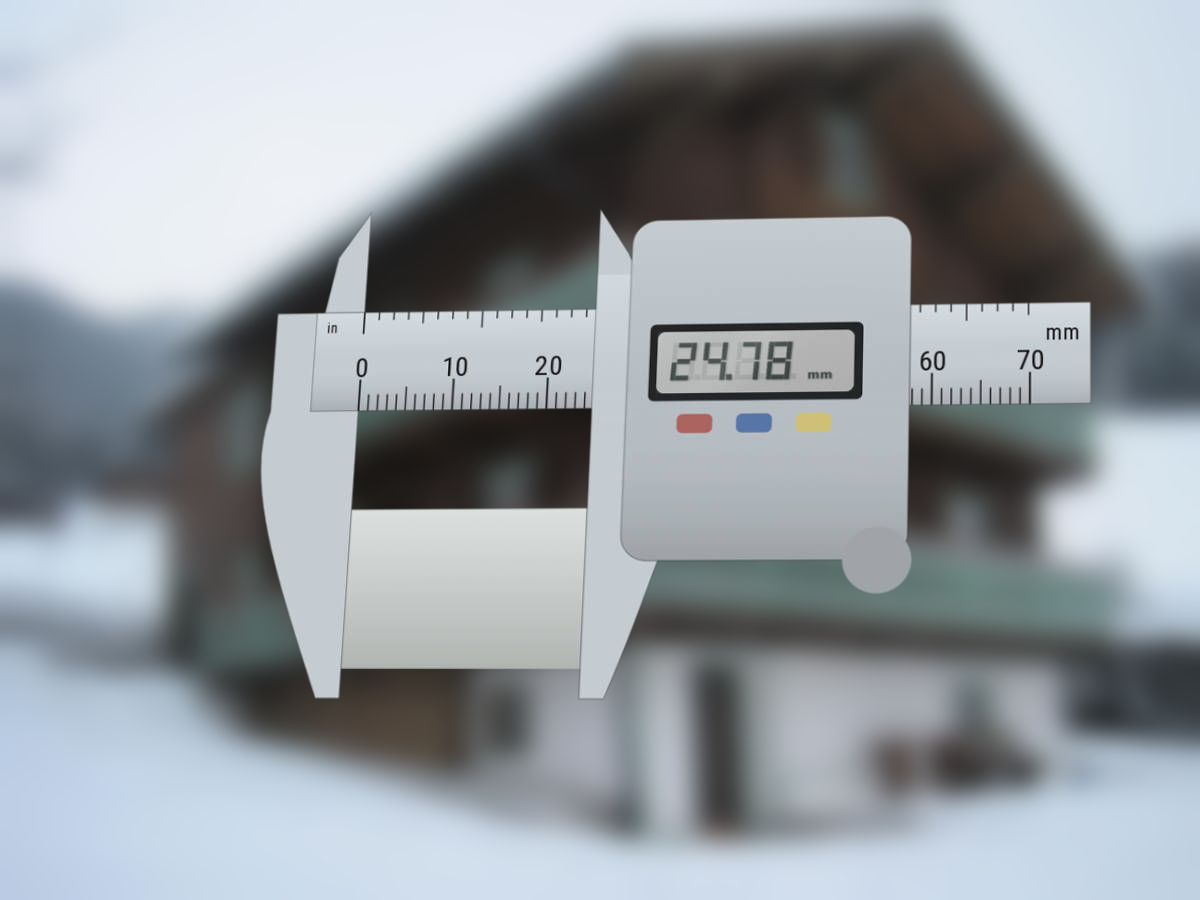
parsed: 24.78 mm
